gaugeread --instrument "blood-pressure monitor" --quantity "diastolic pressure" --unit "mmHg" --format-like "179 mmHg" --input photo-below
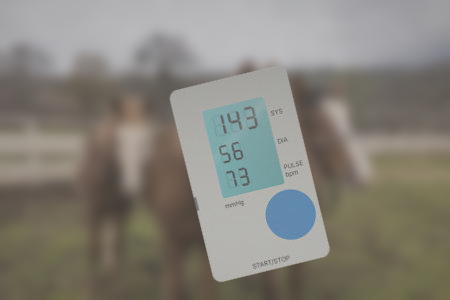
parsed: 56 mmHg
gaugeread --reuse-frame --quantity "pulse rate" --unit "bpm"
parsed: 73 bpm
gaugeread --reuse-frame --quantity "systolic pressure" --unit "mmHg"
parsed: 143 mmHg
